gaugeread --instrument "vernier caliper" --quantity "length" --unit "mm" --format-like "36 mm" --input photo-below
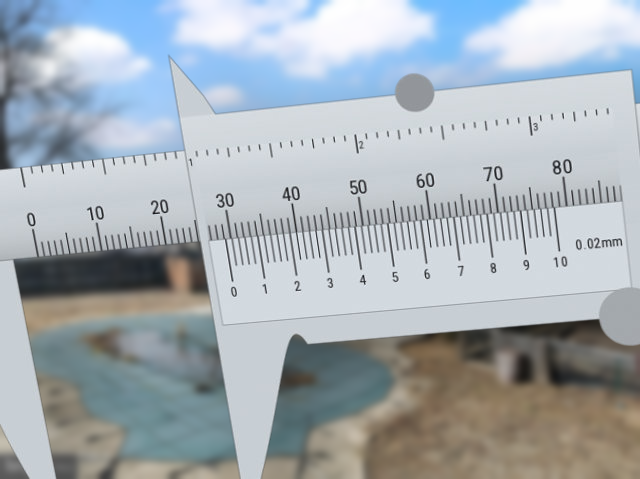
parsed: 29.2 mm
